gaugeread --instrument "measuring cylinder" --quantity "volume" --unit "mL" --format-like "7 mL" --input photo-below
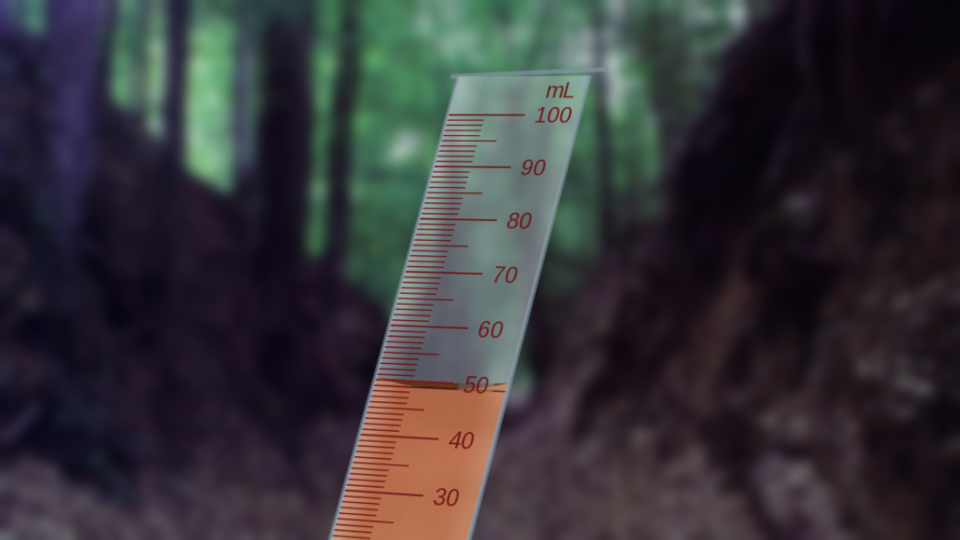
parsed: 49 mL
